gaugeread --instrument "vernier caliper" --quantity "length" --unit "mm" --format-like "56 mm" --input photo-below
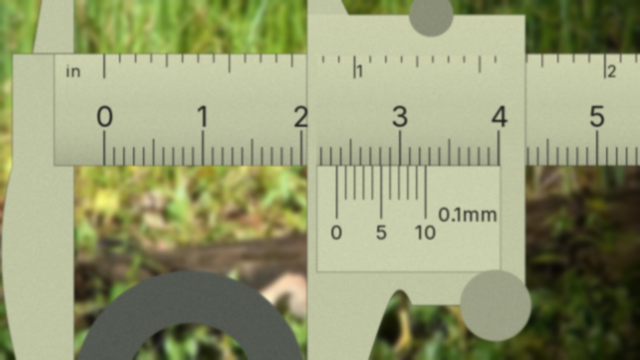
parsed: 23.6 mm
